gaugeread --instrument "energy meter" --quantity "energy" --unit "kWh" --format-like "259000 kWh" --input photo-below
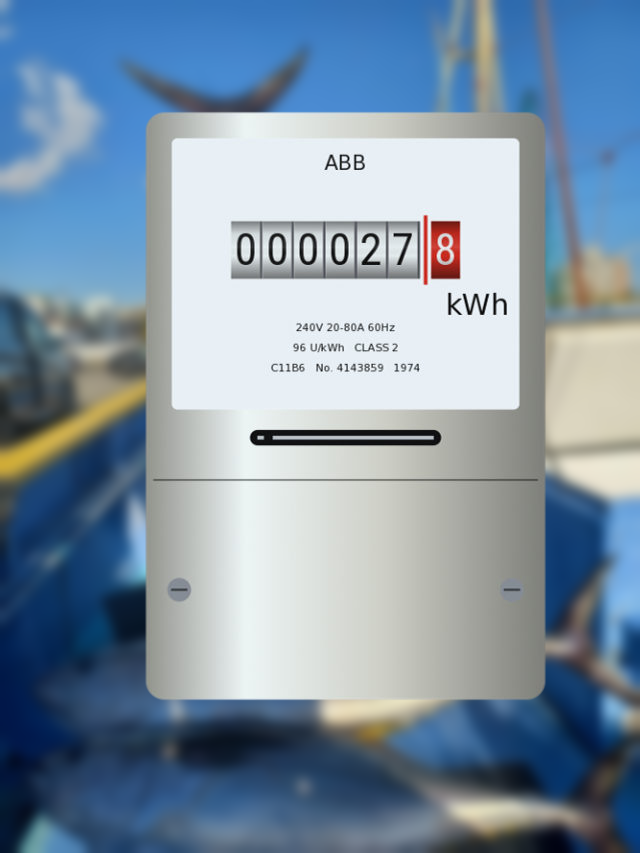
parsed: 27.8 kWh
